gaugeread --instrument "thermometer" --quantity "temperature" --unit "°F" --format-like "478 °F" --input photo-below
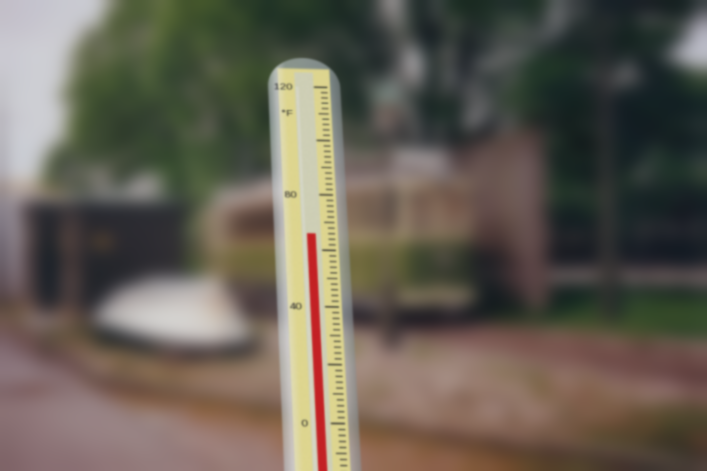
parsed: 66 °F
